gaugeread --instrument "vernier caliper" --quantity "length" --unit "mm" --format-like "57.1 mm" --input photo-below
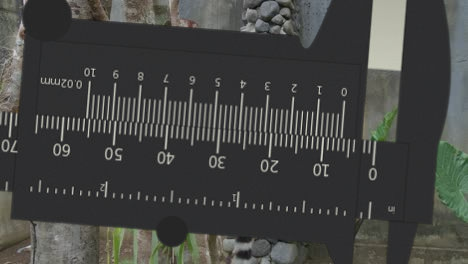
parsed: 6.5 mm
